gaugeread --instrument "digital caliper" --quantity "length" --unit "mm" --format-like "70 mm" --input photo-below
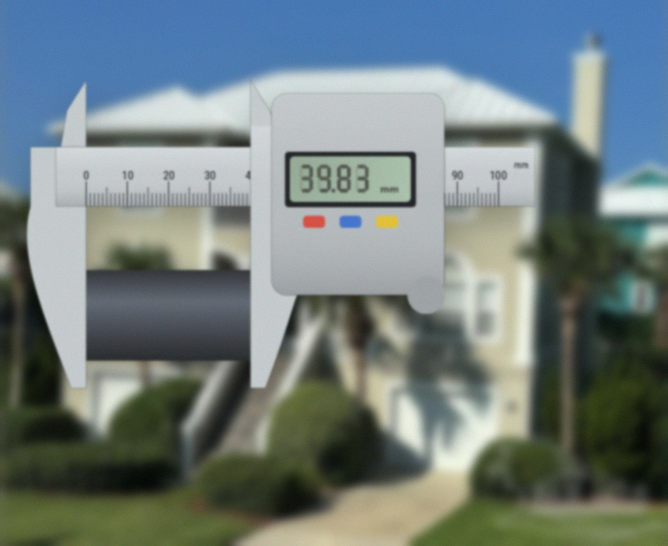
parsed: 39.83 mm
